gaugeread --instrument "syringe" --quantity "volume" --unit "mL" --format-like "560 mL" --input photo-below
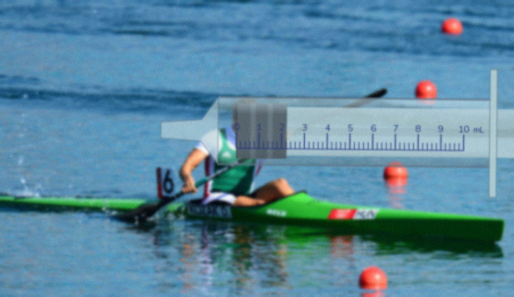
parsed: 0 mL
